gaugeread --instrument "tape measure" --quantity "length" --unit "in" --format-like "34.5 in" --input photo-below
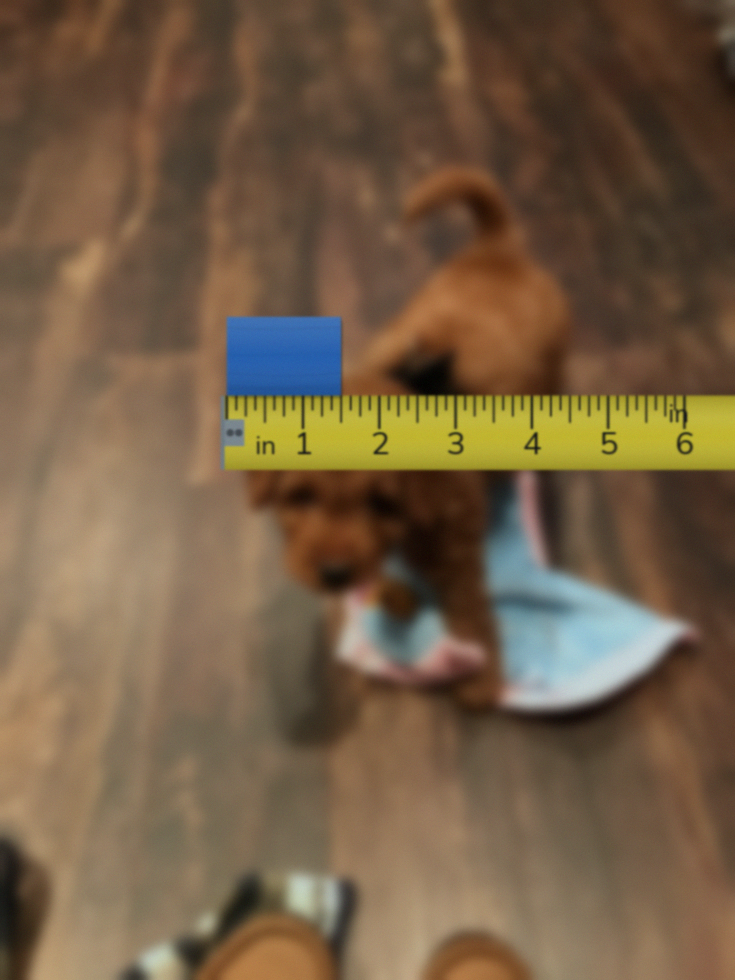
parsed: 1.5 in
